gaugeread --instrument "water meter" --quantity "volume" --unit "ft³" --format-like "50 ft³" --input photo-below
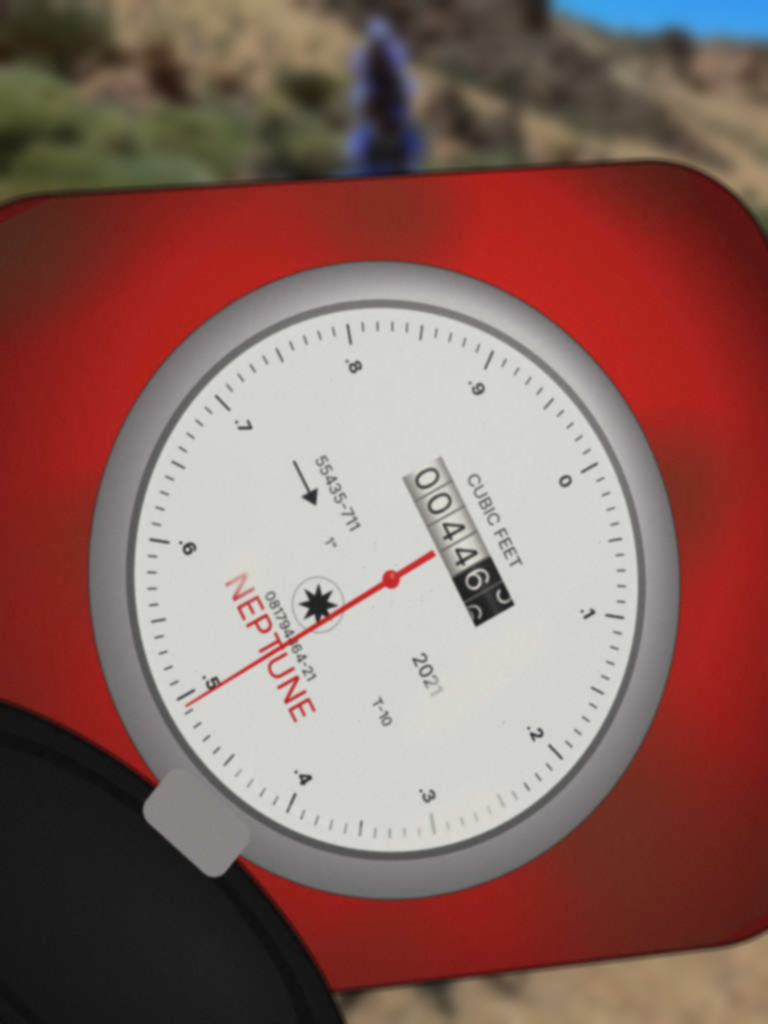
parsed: 4465.49 ft³
